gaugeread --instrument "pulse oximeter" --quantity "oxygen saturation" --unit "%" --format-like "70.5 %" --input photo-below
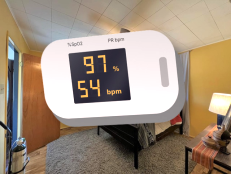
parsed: 97 %
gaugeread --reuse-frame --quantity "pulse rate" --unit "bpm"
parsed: 54 bpm
